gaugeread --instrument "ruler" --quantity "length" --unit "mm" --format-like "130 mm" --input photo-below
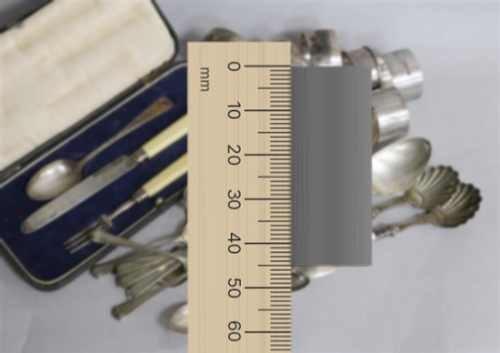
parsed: 45 mm
